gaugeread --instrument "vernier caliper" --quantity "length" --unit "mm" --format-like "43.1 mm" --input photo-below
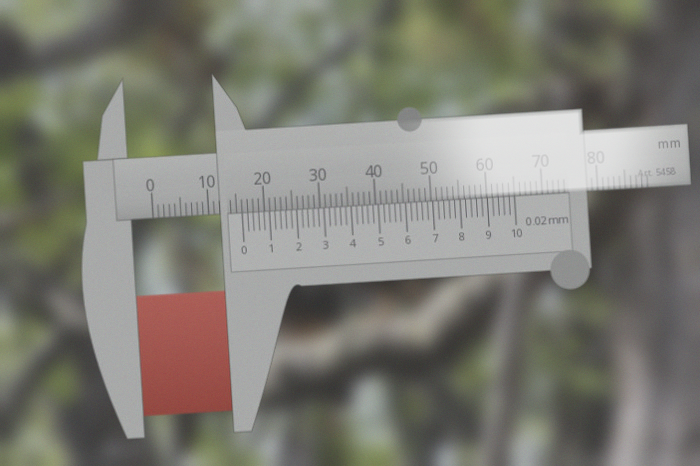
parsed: 16.0 mm
